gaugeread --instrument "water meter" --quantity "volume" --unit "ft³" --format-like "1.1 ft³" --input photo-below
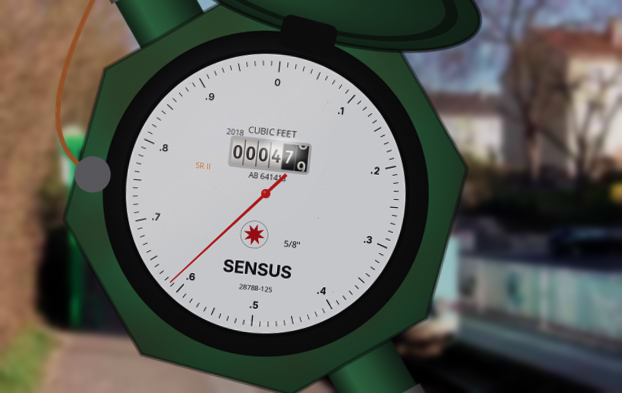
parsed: 478.61 ft³
